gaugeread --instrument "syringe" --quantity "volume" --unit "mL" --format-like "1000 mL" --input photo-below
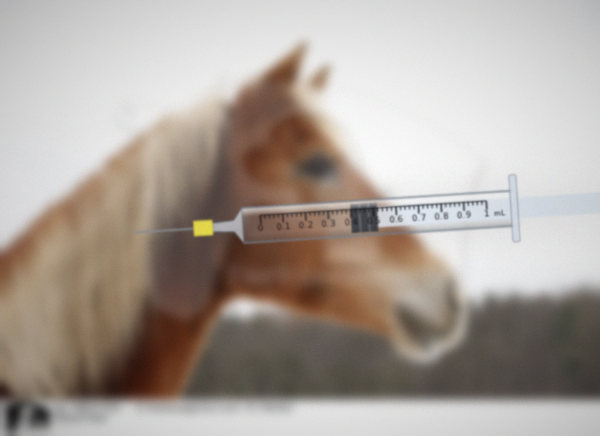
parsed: 0.4 mL
